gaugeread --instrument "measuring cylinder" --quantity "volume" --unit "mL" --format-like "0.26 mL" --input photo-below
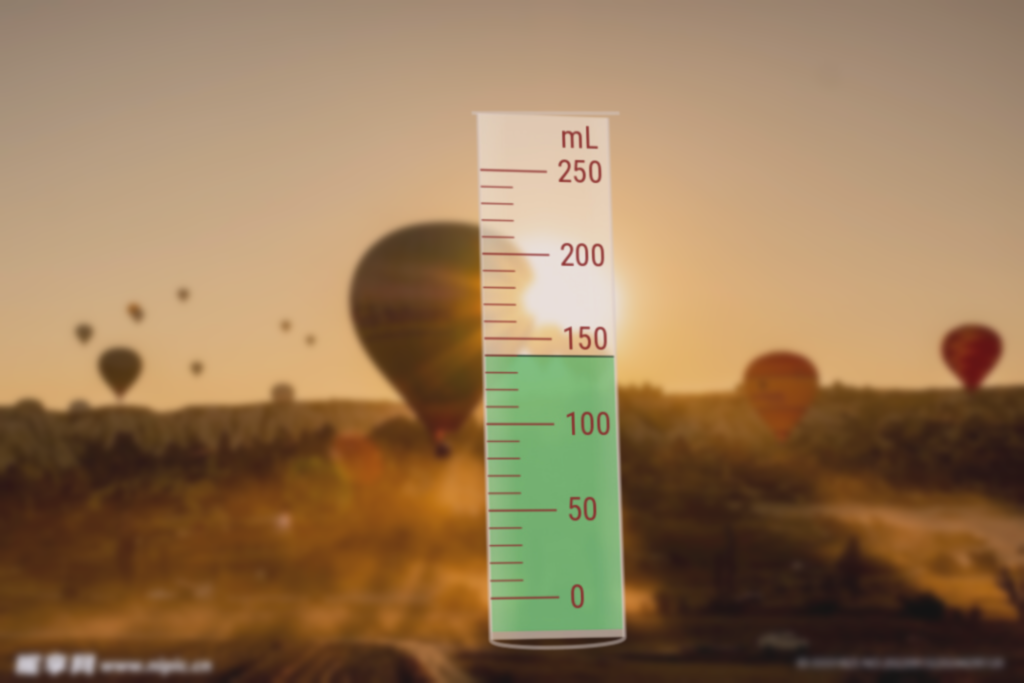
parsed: 140 mL
